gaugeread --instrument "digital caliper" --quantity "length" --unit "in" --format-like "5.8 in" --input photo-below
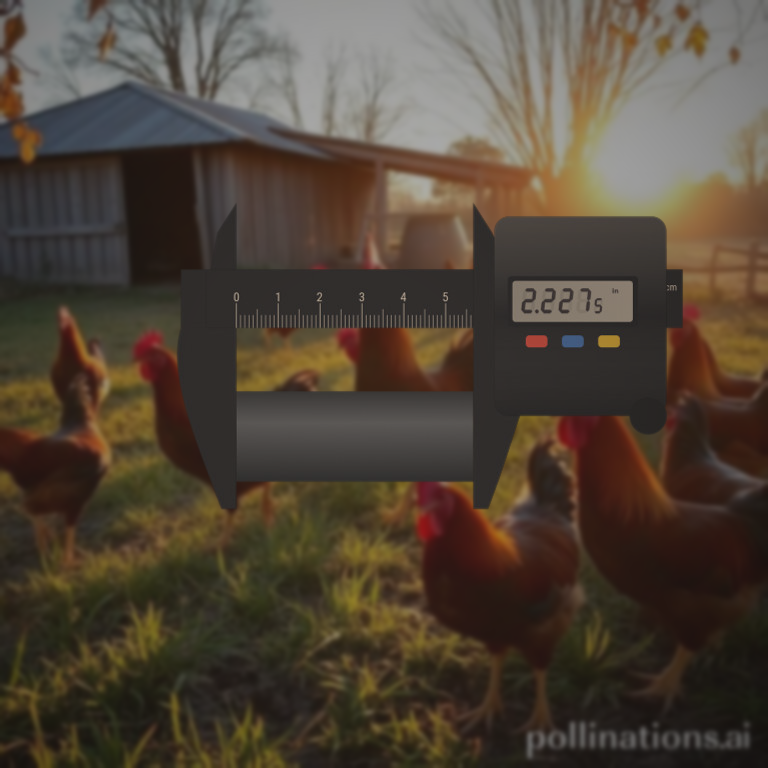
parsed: 2.2275 in
